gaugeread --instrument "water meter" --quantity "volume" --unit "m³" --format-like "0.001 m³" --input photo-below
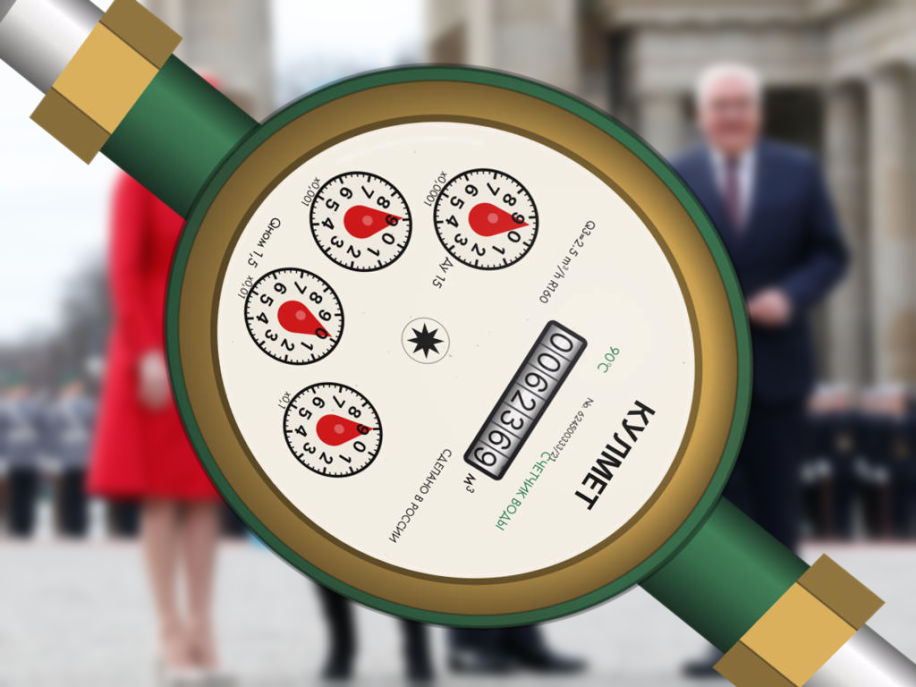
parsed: 62368.8989 m³
